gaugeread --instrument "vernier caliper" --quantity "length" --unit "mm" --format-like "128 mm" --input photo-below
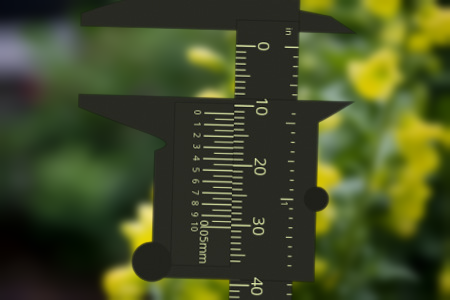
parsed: 11.4 mm
